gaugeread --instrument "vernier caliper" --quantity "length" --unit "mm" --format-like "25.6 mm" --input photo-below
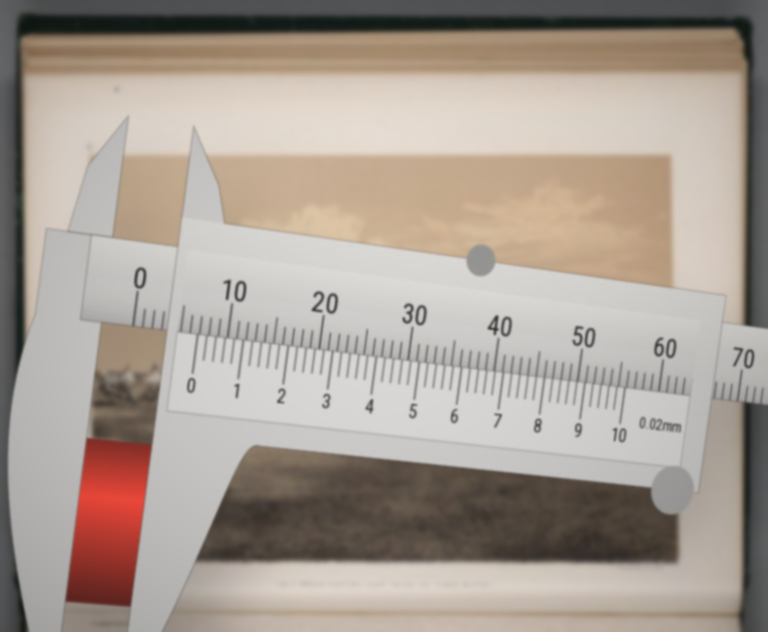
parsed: 6.8 mm
